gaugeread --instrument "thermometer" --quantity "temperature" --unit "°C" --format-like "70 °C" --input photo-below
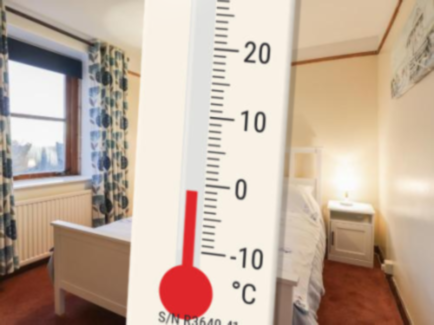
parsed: -1 °C
